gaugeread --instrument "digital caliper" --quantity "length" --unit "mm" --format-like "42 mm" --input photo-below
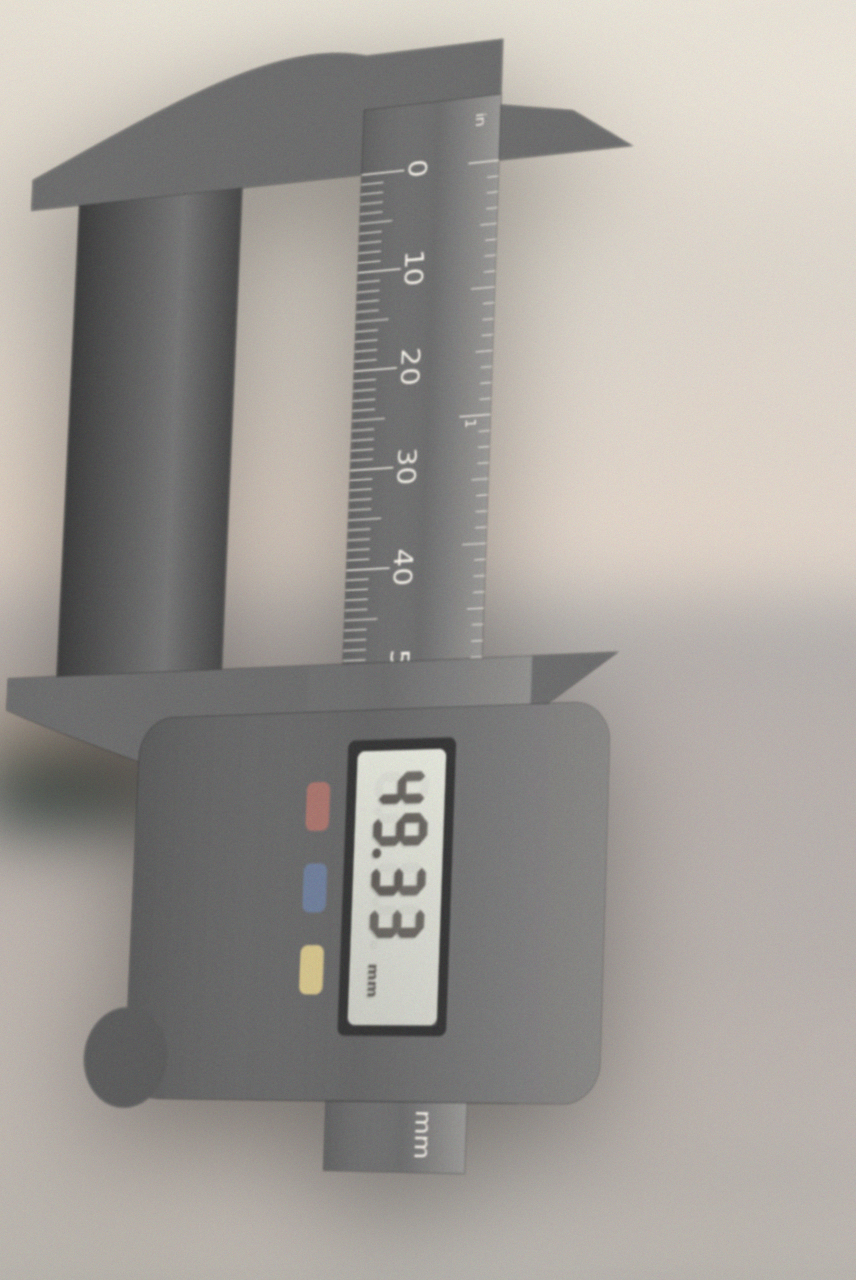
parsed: 49.33 mm
